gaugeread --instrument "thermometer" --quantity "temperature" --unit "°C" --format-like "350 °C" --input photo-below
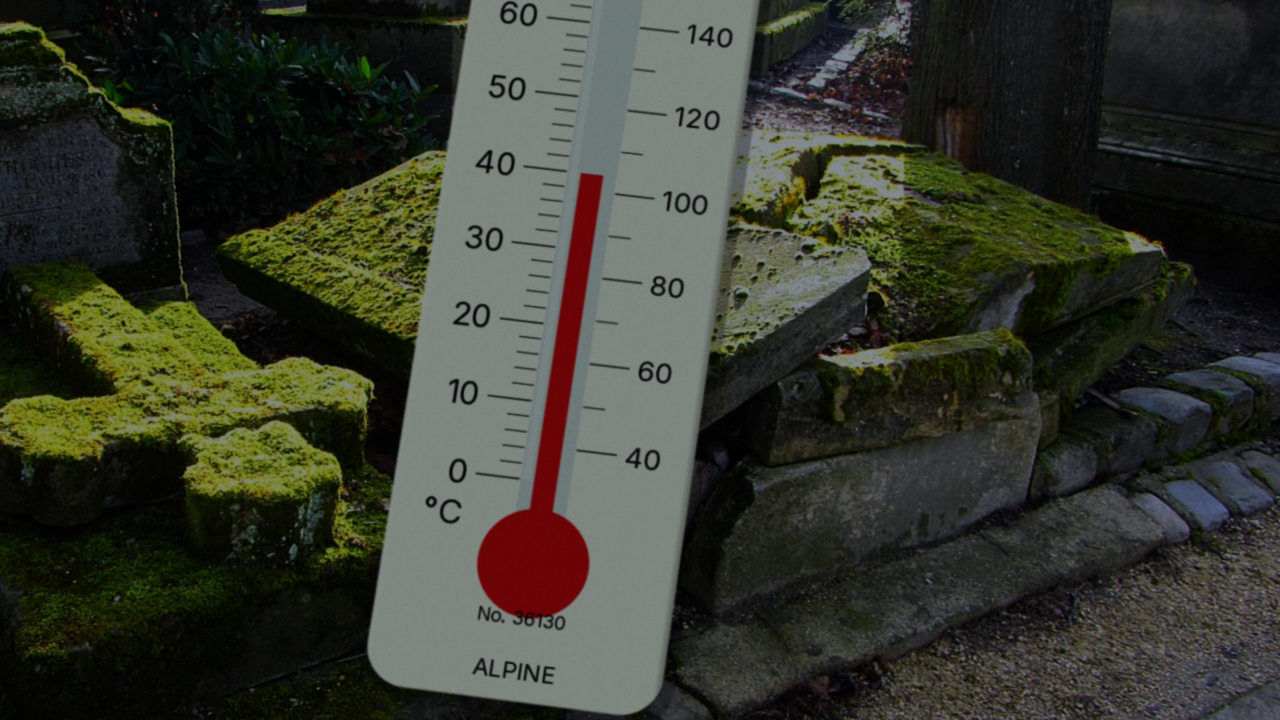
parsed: 40 °C
